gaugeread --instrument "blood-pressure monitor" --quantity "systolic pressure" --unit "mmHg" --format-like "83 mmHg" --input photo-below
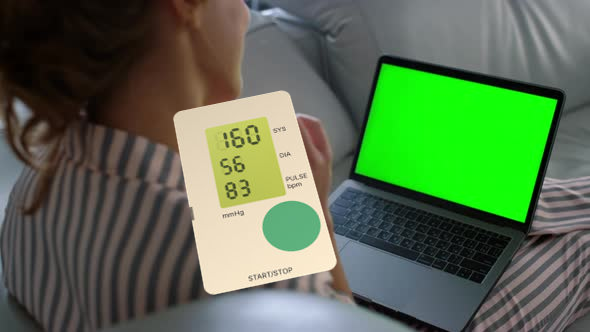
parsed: 160 mmHg
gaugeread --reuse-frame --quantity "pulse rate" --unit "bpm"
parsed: 83 bpm
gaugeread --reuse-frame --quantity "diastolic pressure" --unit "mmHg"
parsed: 56 mmHg
